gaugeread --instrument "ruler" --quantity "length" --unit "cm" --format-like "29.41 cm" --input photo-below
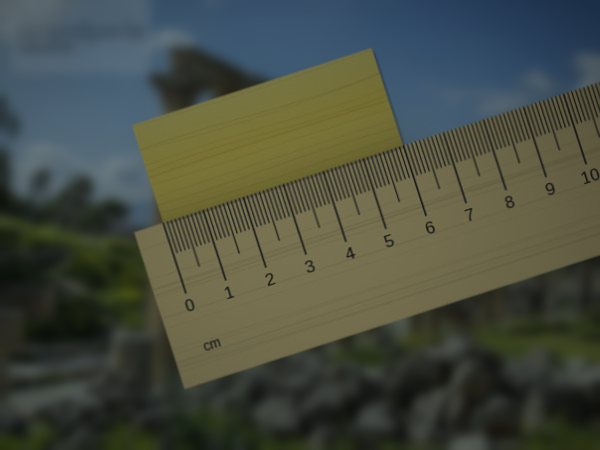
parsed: 6 cm
